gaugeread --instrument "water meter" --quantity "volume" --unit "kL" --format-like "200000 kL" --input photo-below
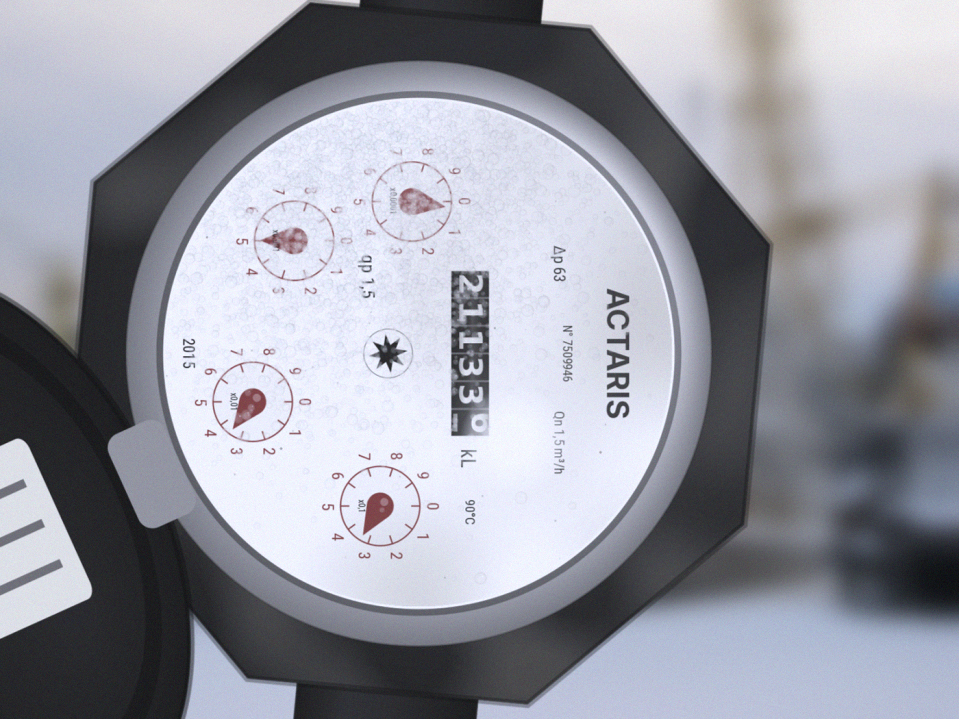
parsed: 211336.3350 kL
